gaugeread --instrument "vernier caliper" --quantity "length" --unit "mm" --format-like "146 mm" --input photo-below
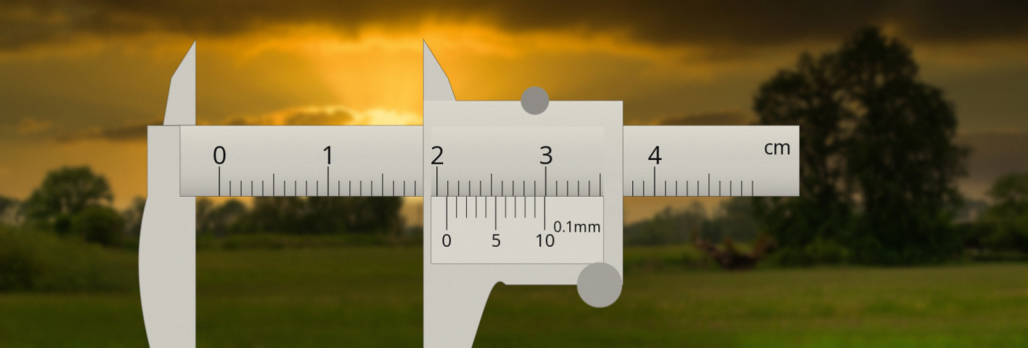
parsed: 20.9 mm
